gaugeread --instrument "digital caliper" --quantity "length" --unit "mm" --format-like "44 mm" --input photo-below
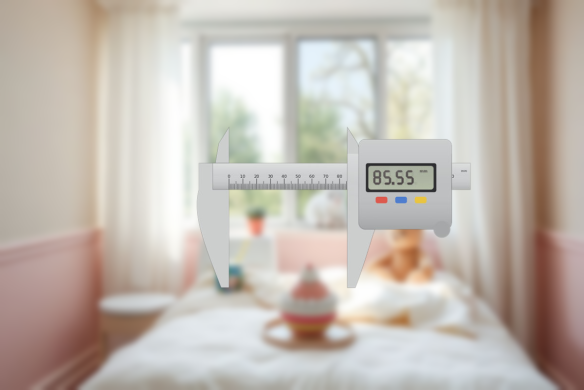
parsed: 85.55 mm
